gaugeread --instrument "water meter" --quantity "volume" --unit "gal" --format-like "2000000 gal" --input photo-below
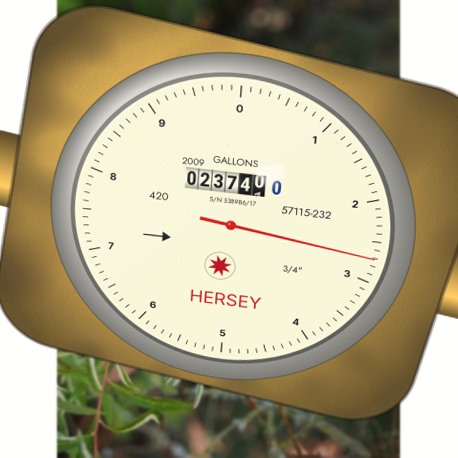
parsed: 237402.7 gal
